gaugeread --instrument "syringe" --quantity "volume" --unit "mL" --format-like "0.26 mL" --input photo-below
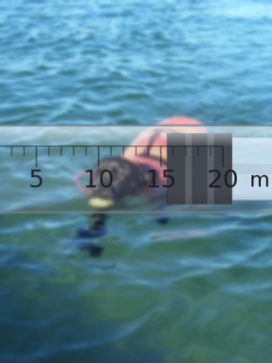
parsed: 15.5 mL
